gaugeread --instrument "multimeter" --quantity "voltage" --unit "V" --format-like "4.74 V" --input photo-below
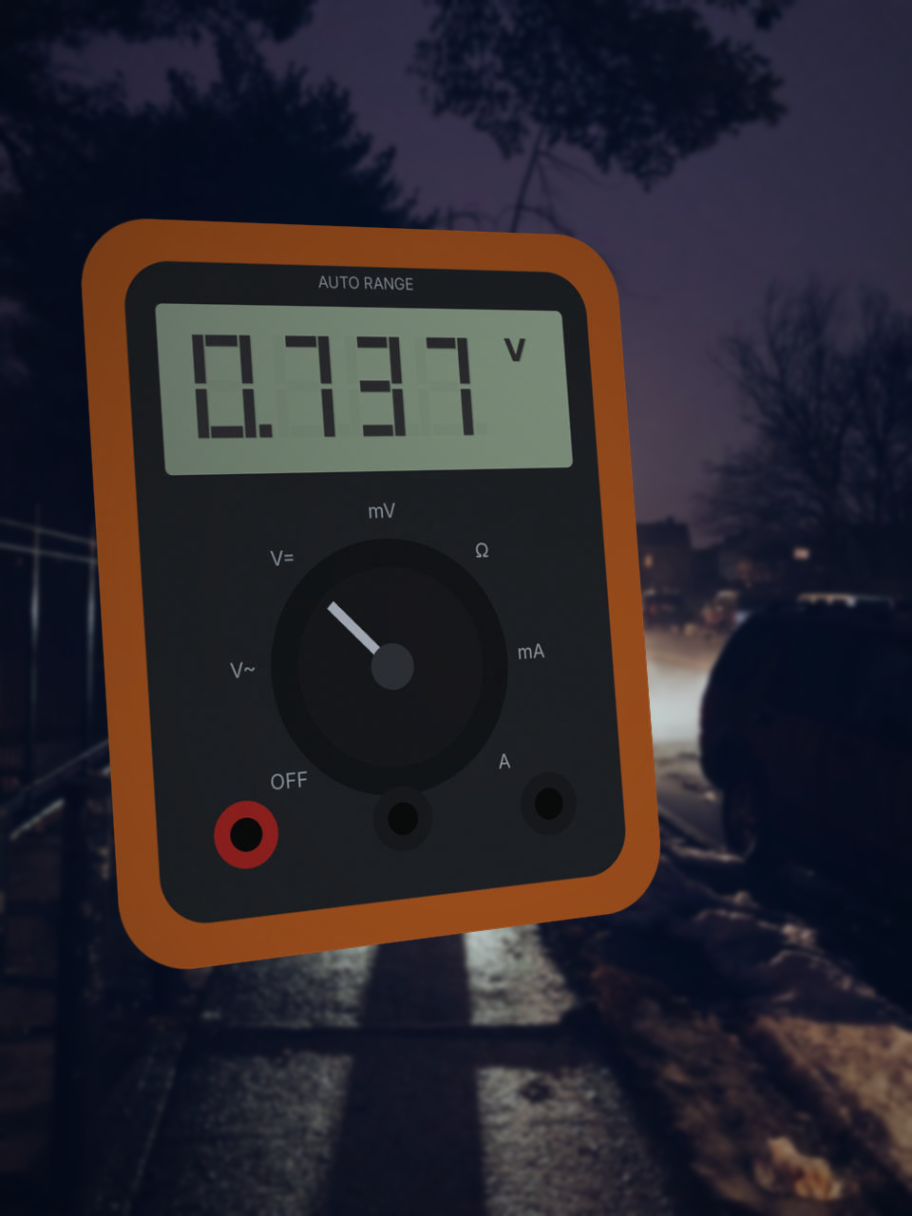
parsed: 0.737 V
